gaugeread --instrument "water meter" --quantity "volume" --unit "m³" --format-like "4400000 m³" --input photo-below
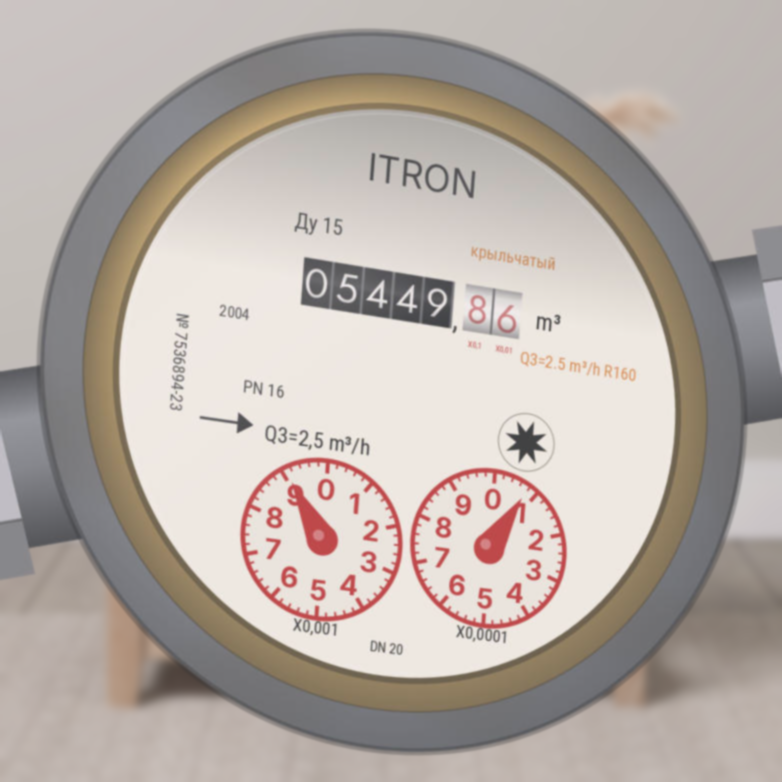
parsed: 5449.8590 m³
